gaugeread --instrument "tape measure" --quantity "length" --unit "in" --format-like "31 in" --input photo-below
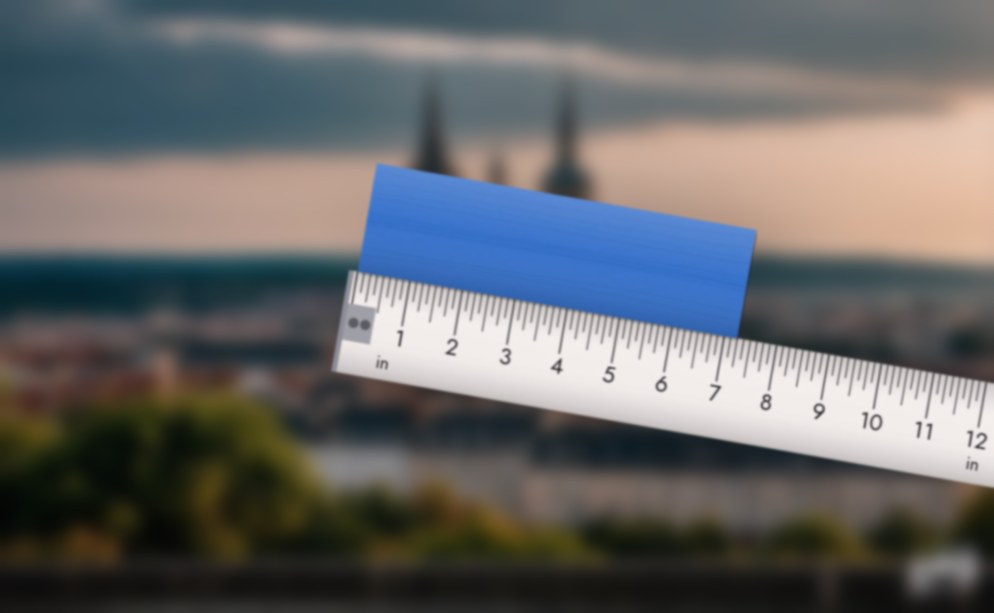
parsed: 7.25 in
